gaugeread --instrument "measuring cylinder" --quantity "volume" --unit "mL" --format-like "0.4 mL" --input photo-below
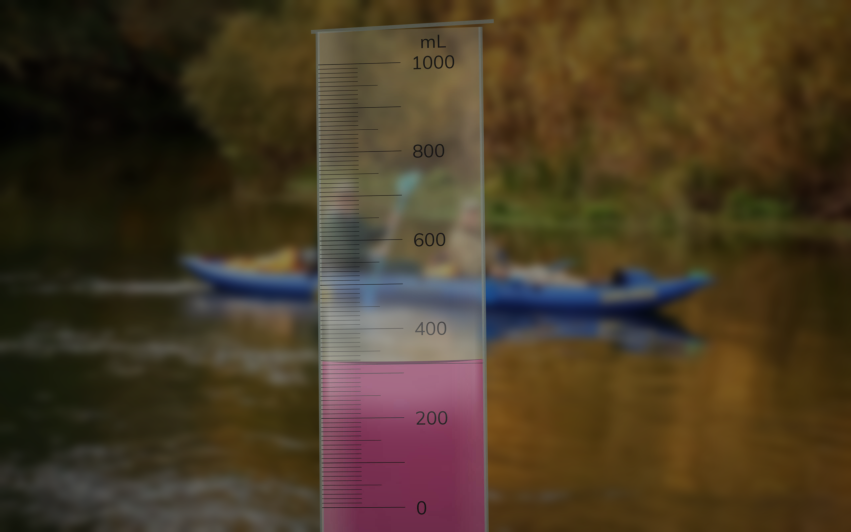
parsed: 320 mL
